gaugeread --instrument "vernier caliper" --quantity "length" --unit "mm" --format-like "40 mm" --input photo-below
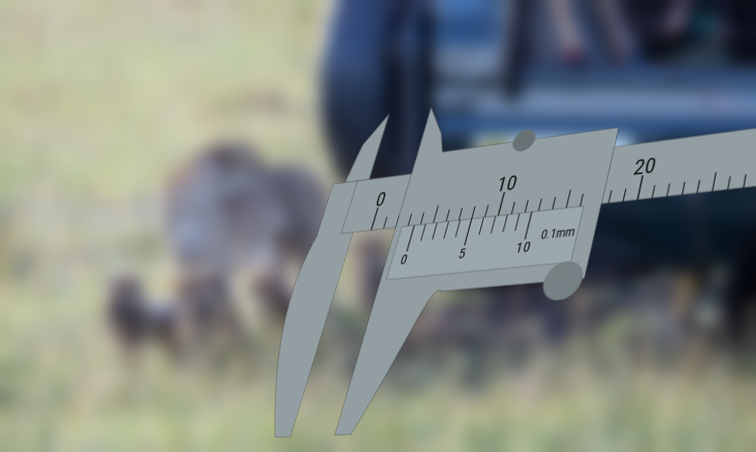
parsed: 3.5 mm
